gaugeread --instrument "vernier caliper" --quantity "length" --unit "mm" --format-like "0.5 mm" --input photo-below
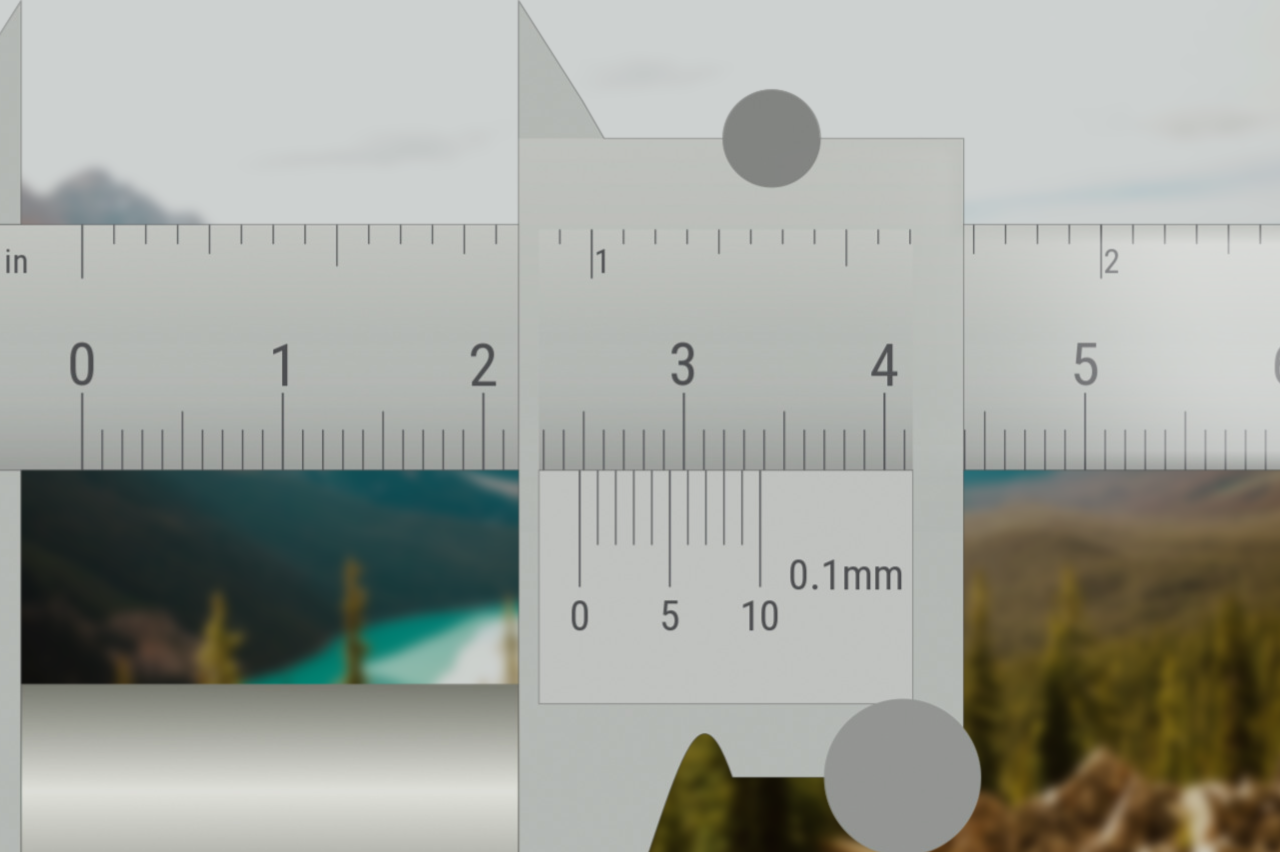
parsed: 24.8 mm
